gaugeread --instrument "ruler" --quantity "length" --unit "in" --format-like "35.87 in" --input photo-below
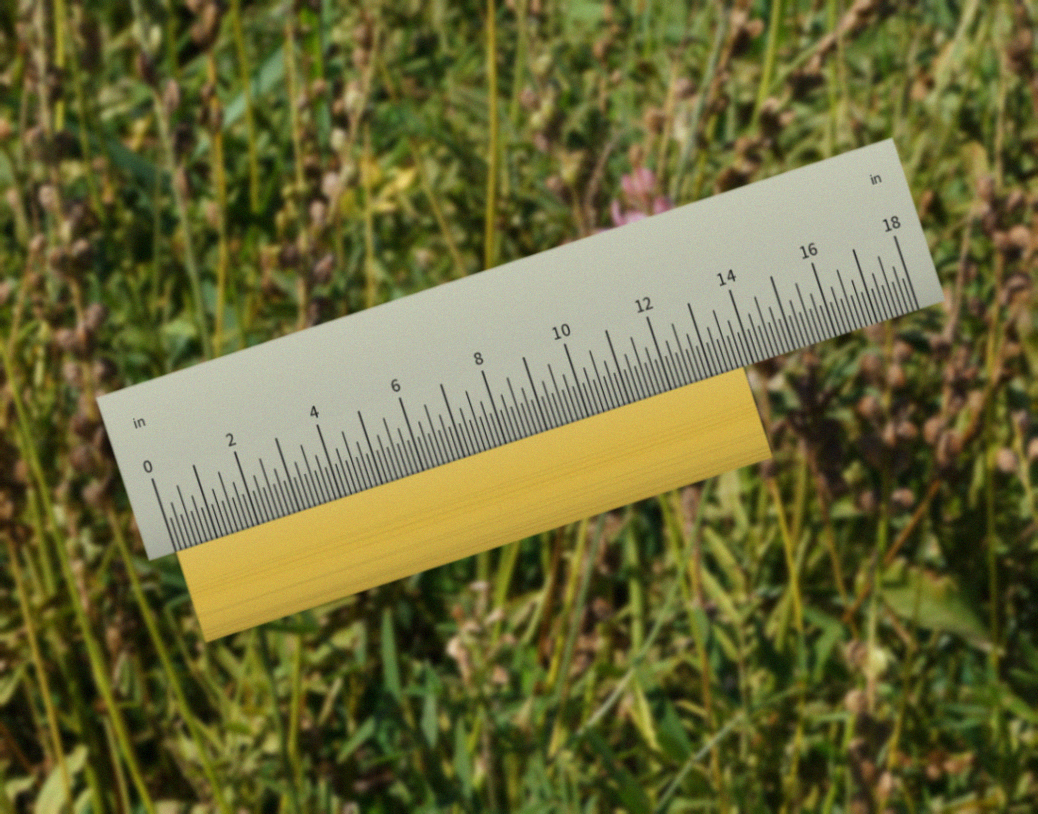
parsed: 13.75 in
